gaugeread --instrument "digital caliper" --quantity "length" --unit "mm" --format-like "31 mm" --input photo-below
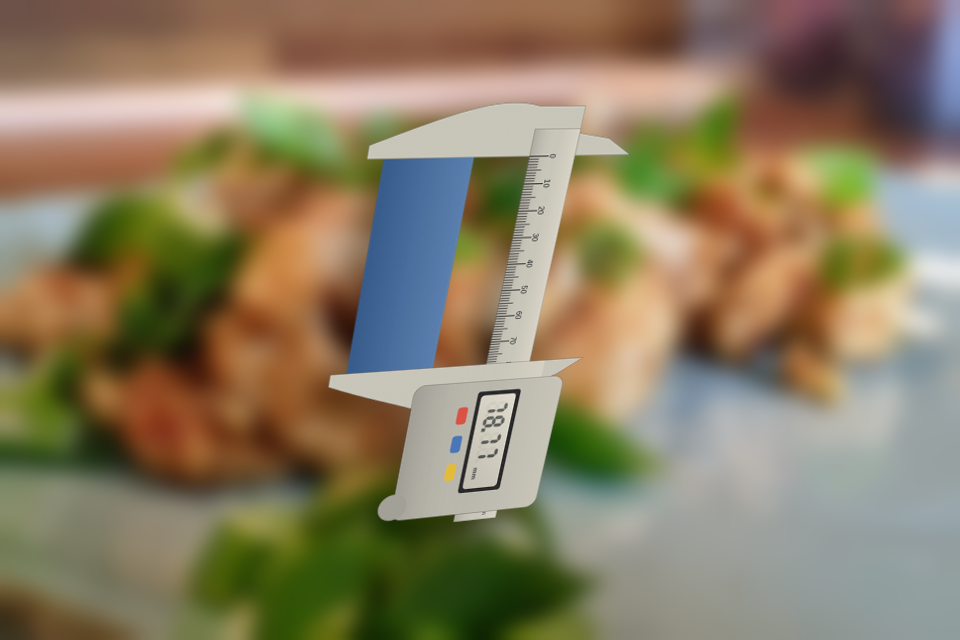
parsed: 78.77 mm
